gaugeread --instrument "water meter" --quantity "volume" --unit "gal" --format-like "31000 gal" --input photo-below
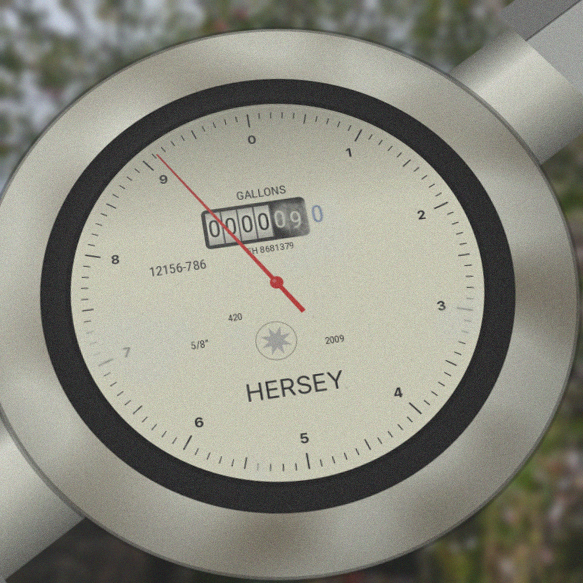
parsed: 89.1 gal
